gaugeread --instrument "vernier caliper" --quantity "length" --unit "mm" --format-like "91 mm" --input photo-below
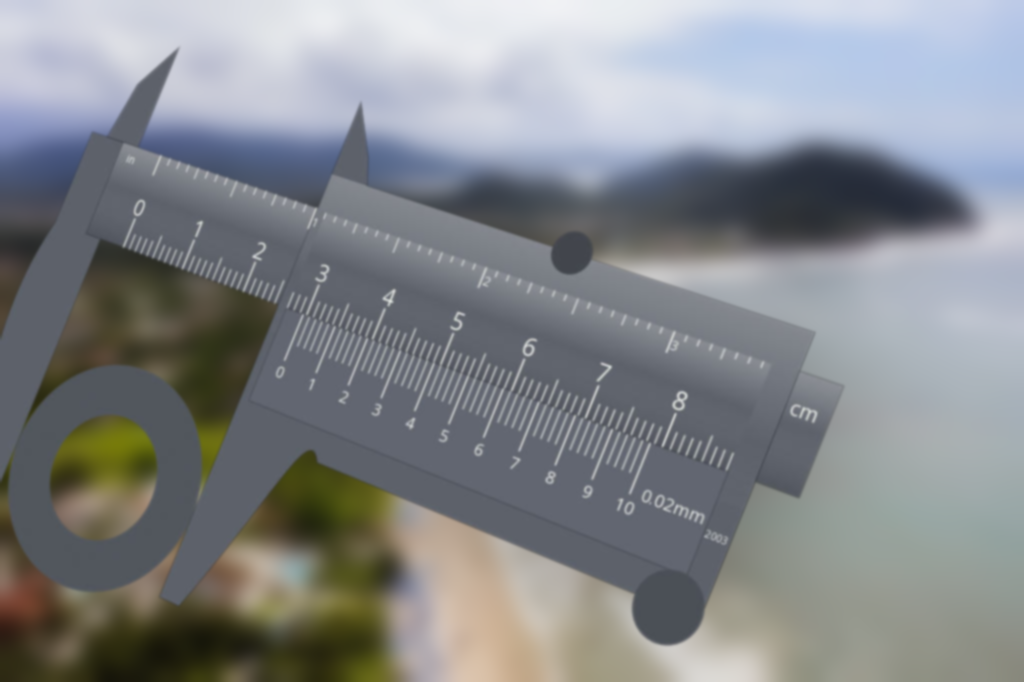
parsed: 29.5 mm
